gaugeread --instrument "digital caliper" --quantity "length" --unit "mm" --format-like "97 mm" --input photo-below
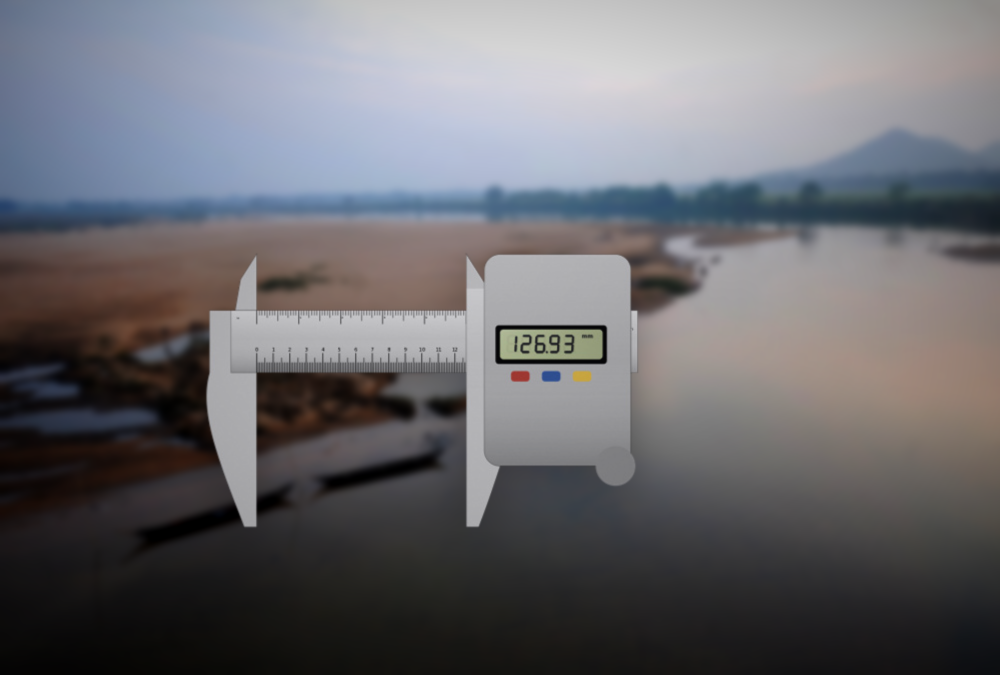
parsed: 126.93 mm
